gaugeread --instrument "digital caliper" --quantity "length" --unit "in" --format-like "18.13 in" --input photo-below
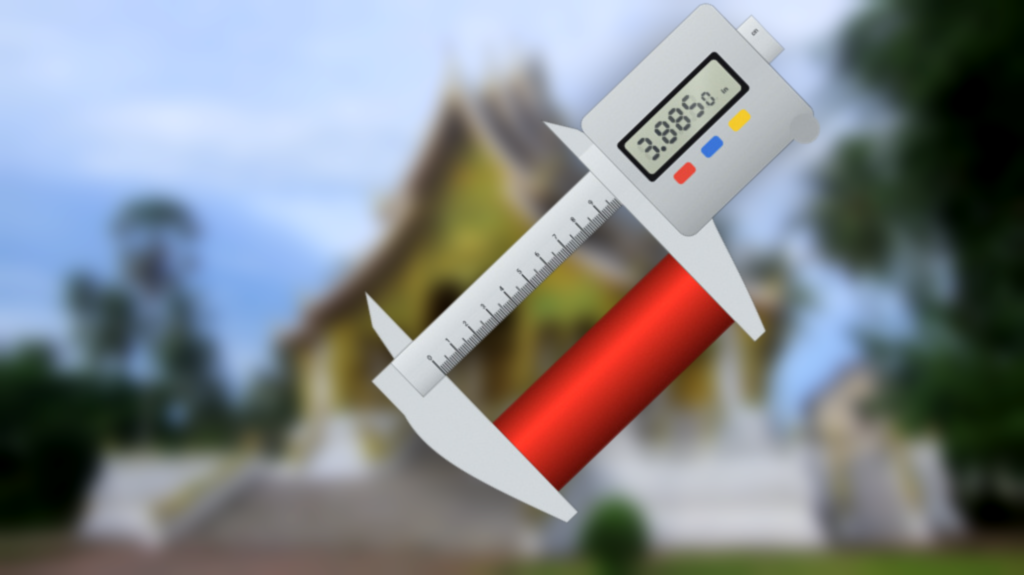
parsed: 3.8850 in
